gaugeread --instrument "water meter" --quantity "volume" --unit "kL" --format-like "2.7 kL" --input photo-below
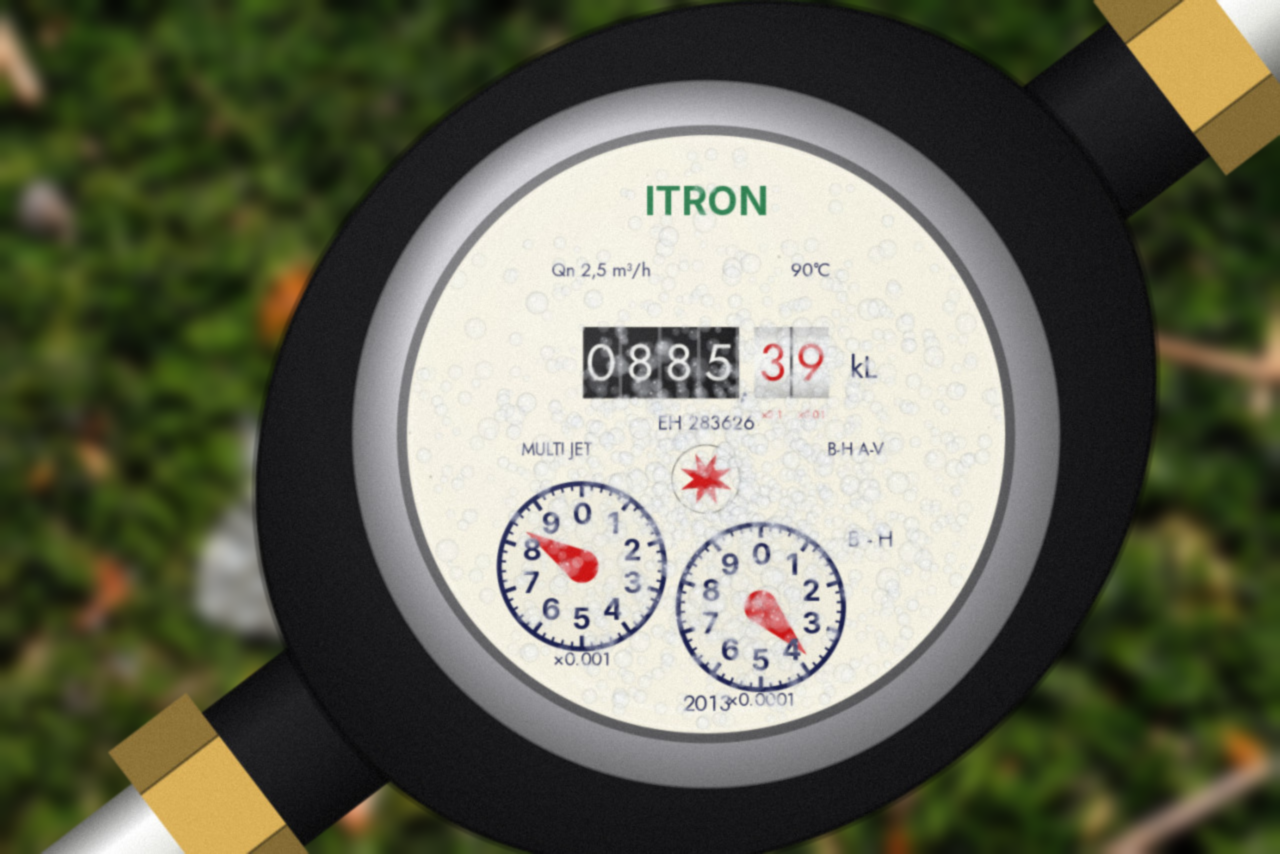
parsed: 885.3983 kL
